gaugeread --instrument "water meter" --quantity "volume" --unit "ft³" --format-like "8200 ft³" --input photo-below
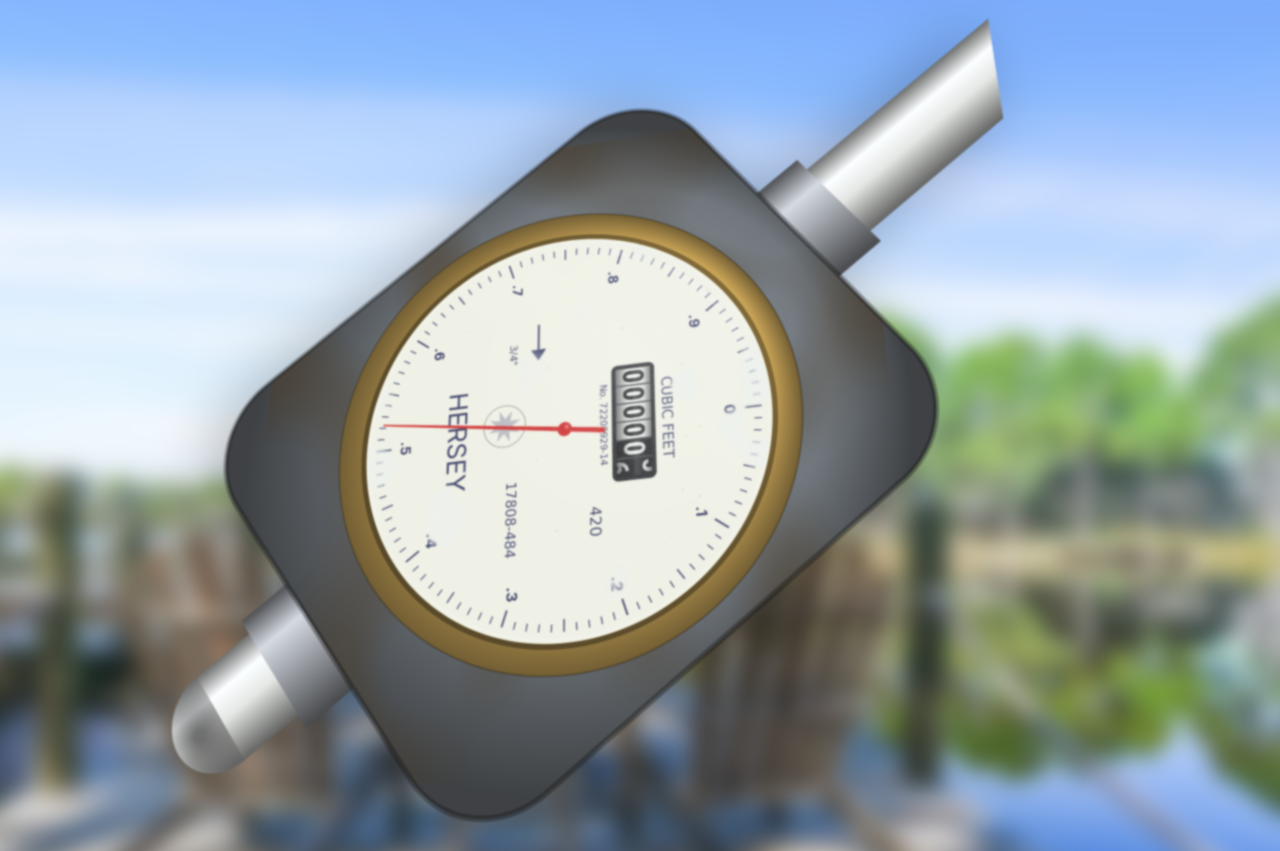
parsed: 5.52 ft³
